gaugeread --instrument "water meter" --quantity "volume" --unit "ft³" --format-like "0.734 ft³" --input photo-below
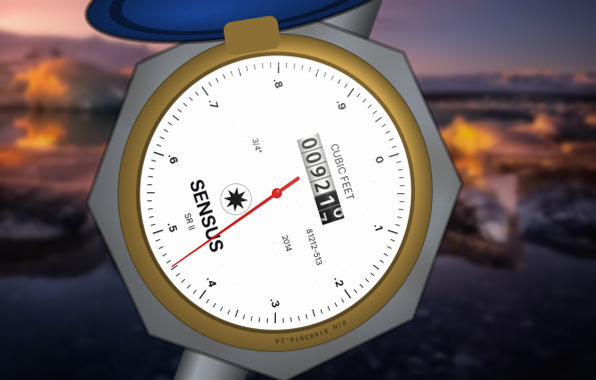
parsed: 9216.45 ft³
